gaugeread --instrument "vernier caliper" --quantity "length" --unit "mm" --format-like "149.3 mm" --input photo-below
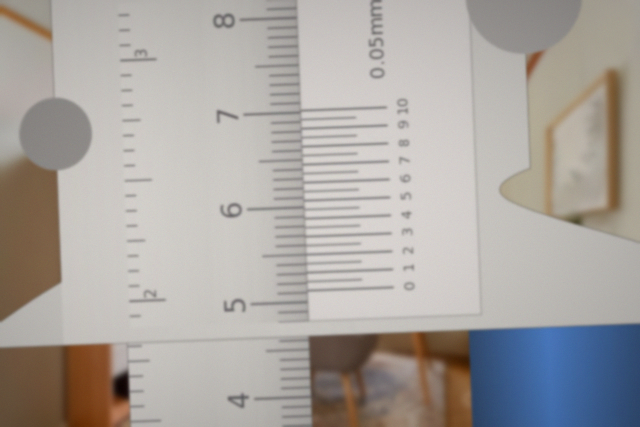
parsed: 51.2 mm
